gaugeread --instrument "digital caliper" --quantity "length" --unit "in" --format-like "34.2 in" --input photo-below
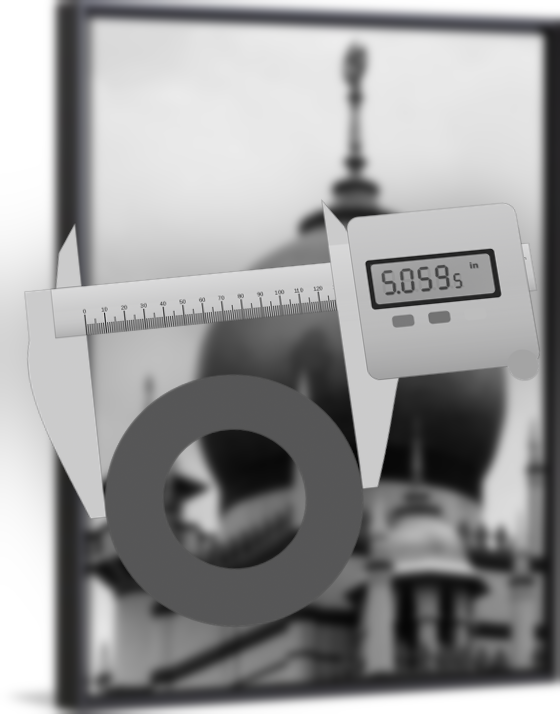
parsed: 5.0595 in
